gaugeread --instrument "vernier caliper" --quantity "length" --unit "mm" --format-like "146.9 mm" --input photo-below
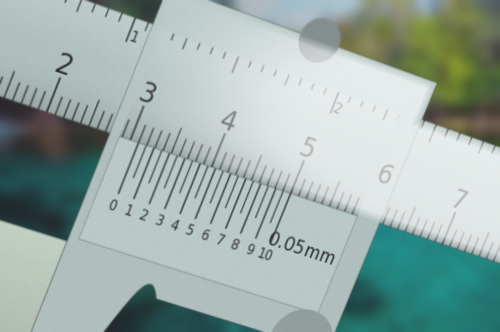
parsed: 31.0 mm
